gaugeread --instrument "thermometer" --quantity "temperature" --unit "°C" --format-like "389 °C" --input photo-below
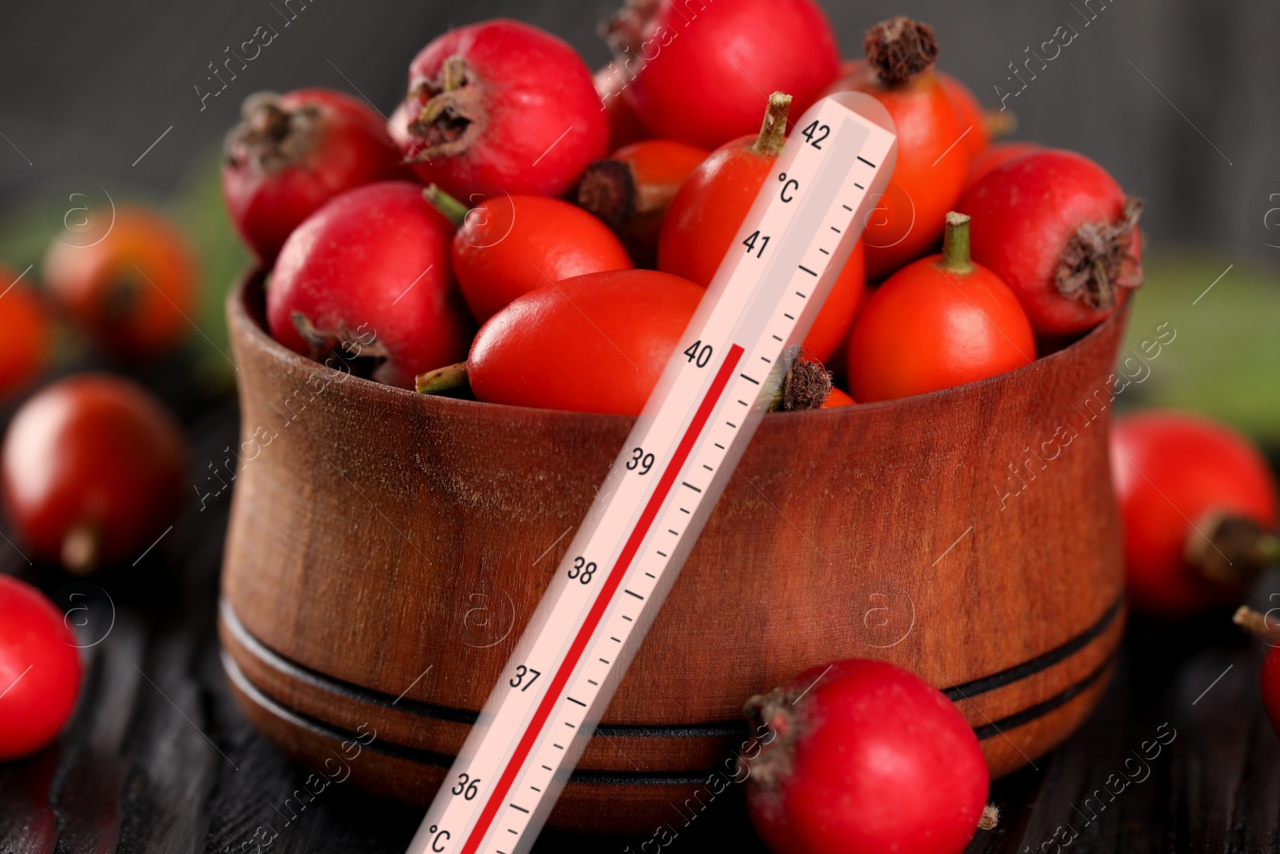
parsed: 40.2 °C
